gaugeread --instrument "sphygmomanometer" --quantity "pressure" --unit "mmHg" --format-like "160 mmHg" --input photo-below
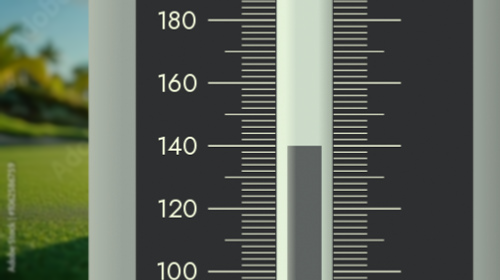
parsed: 140 mmHg
